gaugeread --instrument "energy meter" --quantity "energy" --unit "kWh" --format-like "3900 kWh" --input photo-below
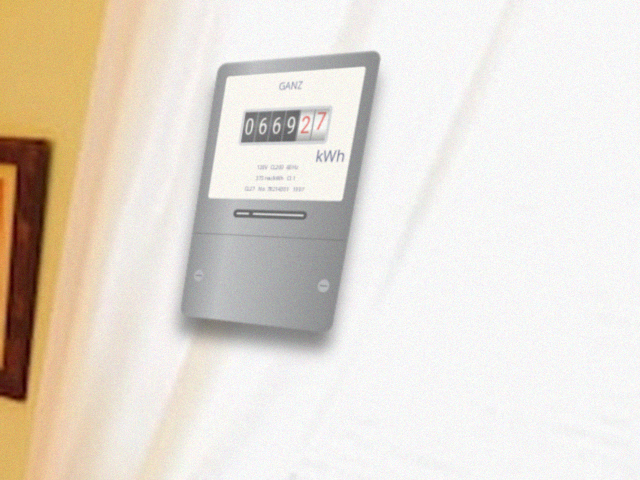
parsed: 669.27 kWh
